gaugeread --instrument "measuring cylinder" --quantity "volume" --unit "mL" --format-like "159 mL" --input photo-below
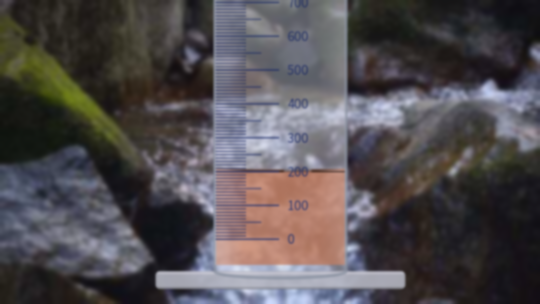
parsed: 200 mL
